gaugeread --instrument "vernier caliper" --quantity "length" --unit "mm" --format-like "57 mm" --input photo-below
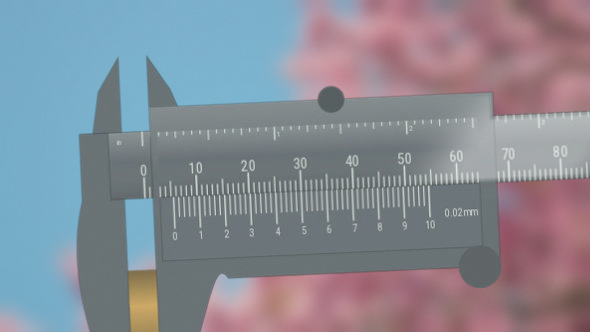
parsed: 5.5 mm
